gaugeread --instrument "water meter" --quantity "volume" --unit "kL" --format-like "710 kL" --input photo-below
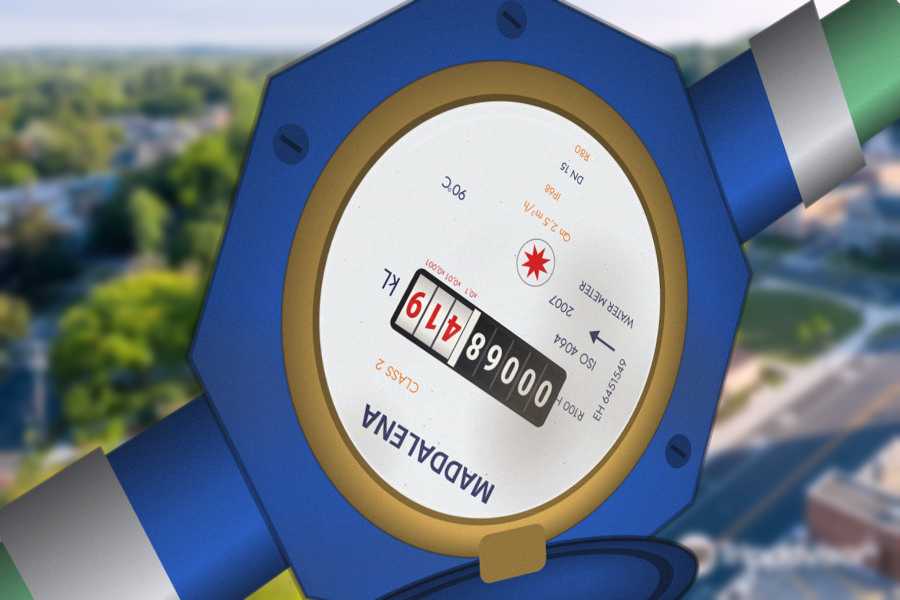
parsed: 68.419 kL
